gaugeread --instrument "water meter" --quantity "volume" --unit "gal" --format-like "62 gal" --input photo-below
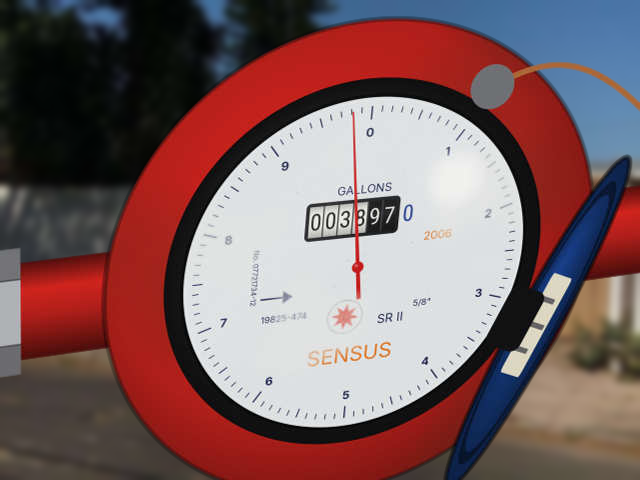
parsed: 38969.8 gal
